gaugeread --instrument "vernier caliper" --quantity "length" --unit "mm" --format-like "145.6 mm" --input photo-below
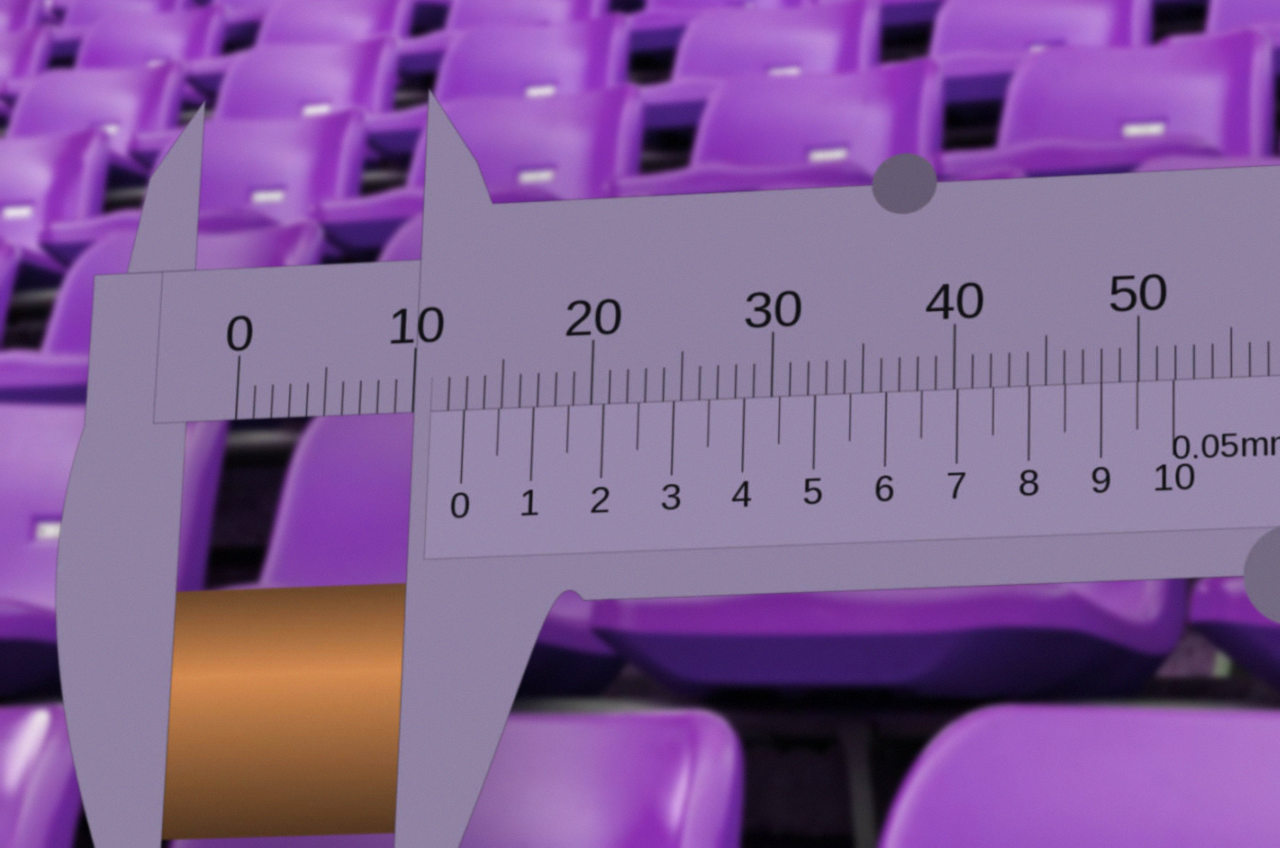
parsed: 12.9 mm
